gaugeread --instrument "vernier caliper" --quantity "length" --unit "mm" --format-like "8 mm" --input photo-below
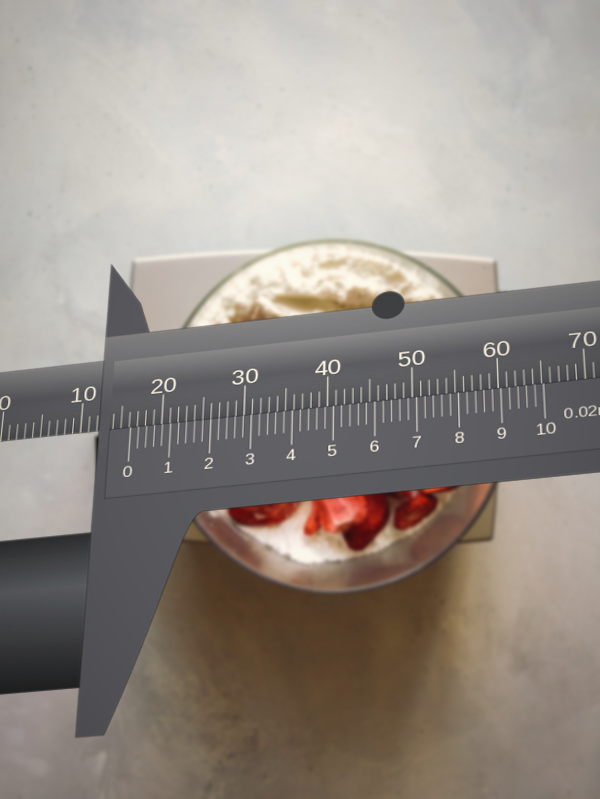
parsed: 16.2 mm
